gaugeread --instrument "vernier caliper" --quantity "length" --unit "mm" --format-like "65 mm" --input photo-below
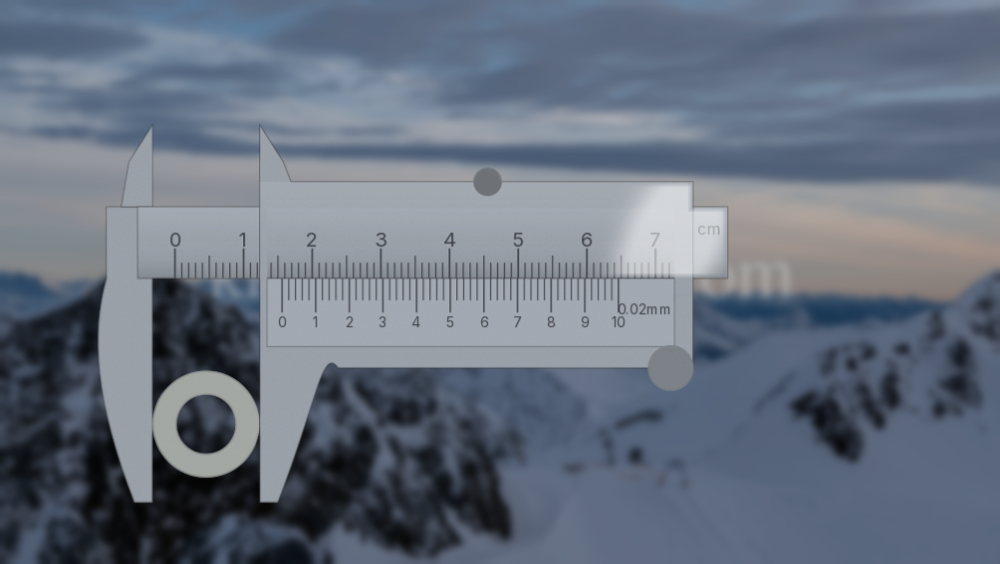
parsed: 15.6 mm
